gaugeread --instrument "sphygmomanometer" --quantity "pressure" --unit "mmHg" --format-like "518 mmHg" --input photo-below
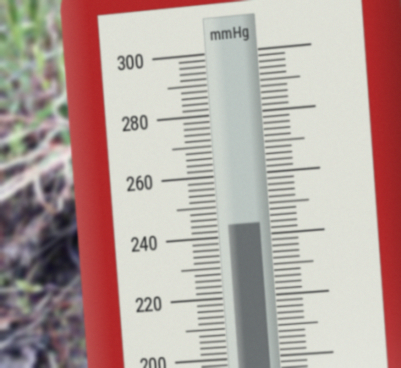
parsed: 244 mmHg
